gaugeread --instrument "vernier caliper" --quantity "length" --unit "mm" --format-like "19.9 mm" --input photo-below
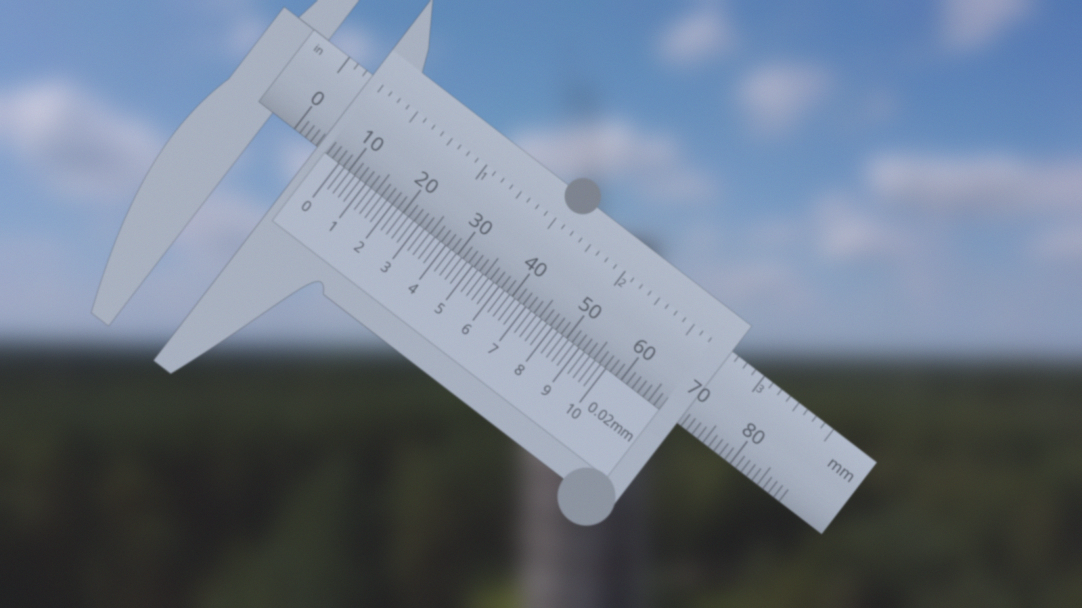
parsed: 8.2 mm
